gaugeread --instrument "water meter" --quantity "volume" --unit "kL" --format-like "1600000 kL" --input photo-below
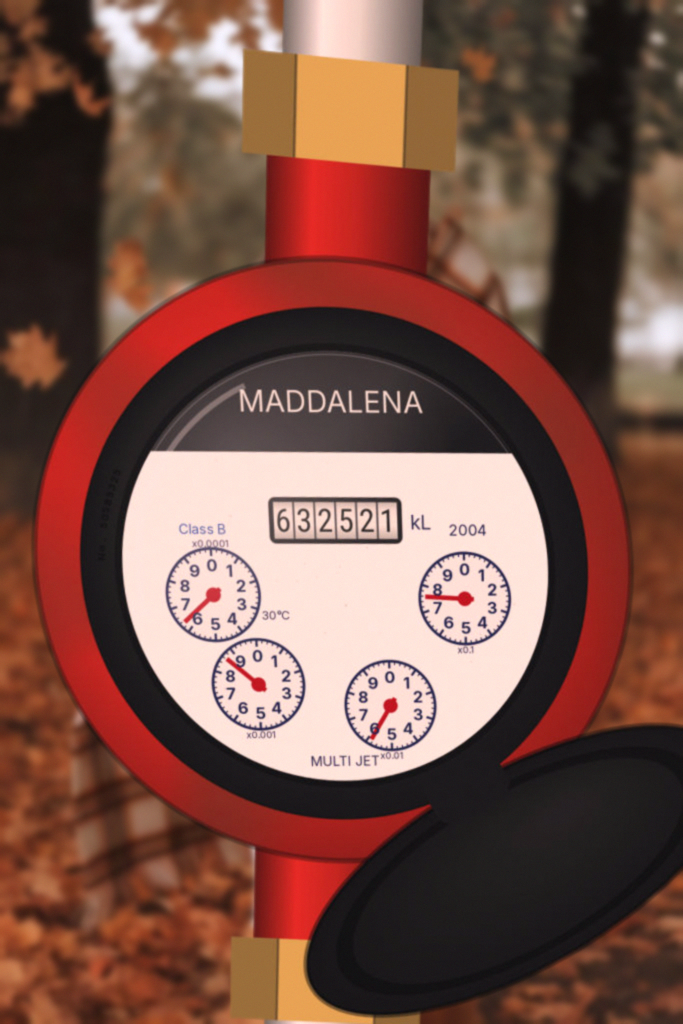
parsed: 632521.7586 kL
